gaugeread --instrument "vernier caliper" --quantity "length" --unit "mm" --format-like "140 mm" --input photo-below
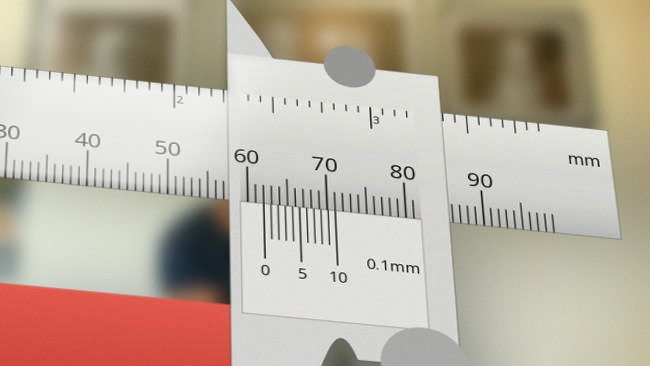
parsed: 62.0 mm
